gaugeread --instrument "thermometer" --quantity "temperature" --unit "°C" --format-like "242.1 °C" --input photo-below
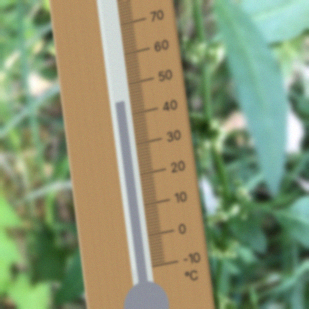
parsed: 45 °C
